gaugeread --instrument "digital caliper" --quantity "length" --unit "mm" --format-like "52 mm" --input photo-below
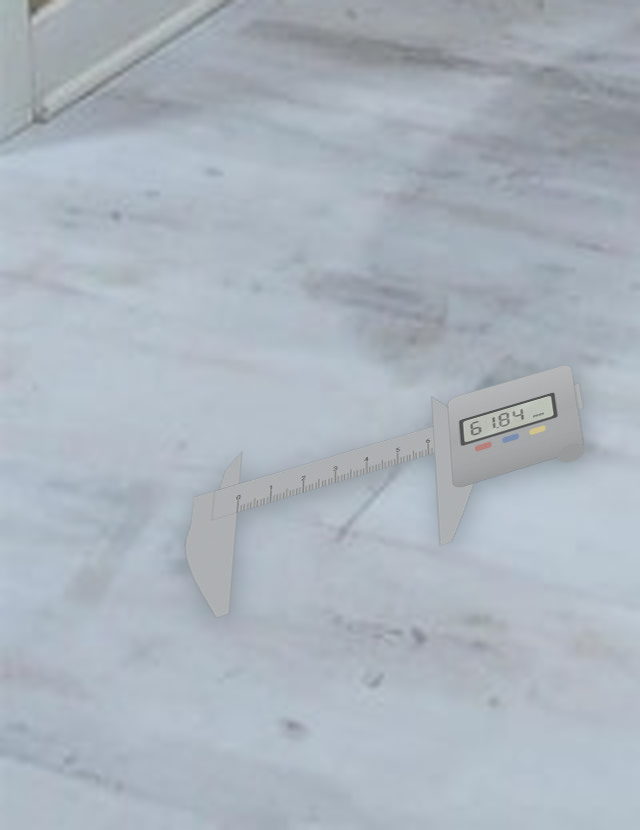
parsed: 61.84 mm
